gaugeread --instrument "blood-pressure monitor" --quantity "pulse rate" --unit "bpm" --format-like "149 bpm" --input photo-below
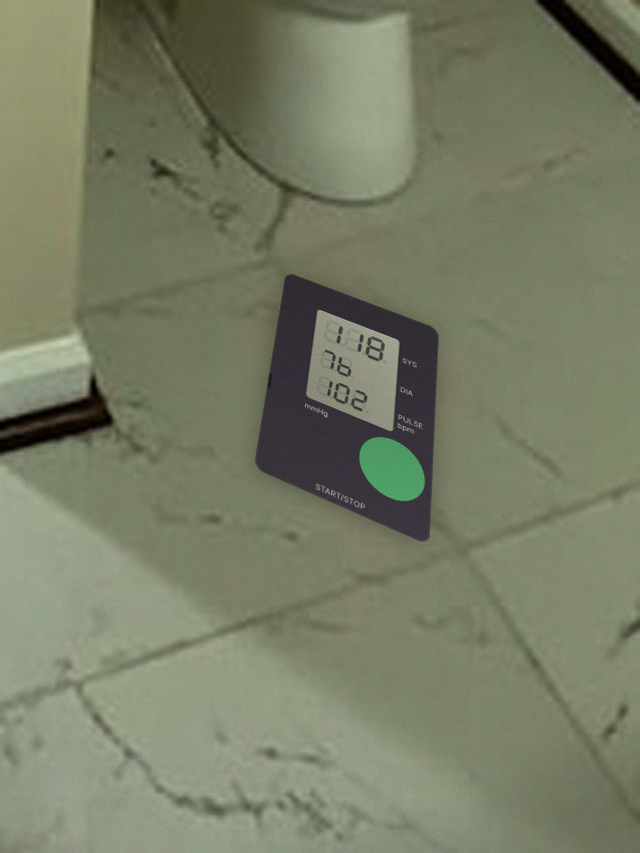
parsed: 102 bpm
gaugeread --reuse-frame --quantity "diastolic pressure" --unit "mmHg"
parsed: 76 mmHg
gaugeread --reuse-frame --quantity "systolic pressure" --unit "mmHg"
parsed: 118 mmHg
